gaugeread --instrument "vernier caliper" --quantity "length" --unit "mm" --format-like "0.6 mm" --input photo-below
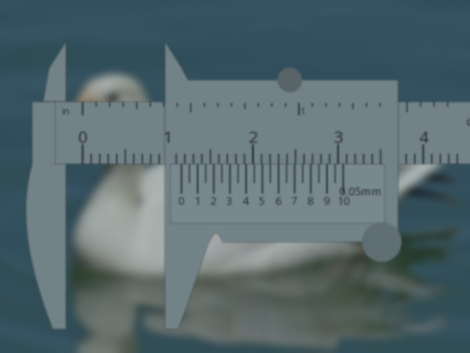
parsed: 11.6 mm
